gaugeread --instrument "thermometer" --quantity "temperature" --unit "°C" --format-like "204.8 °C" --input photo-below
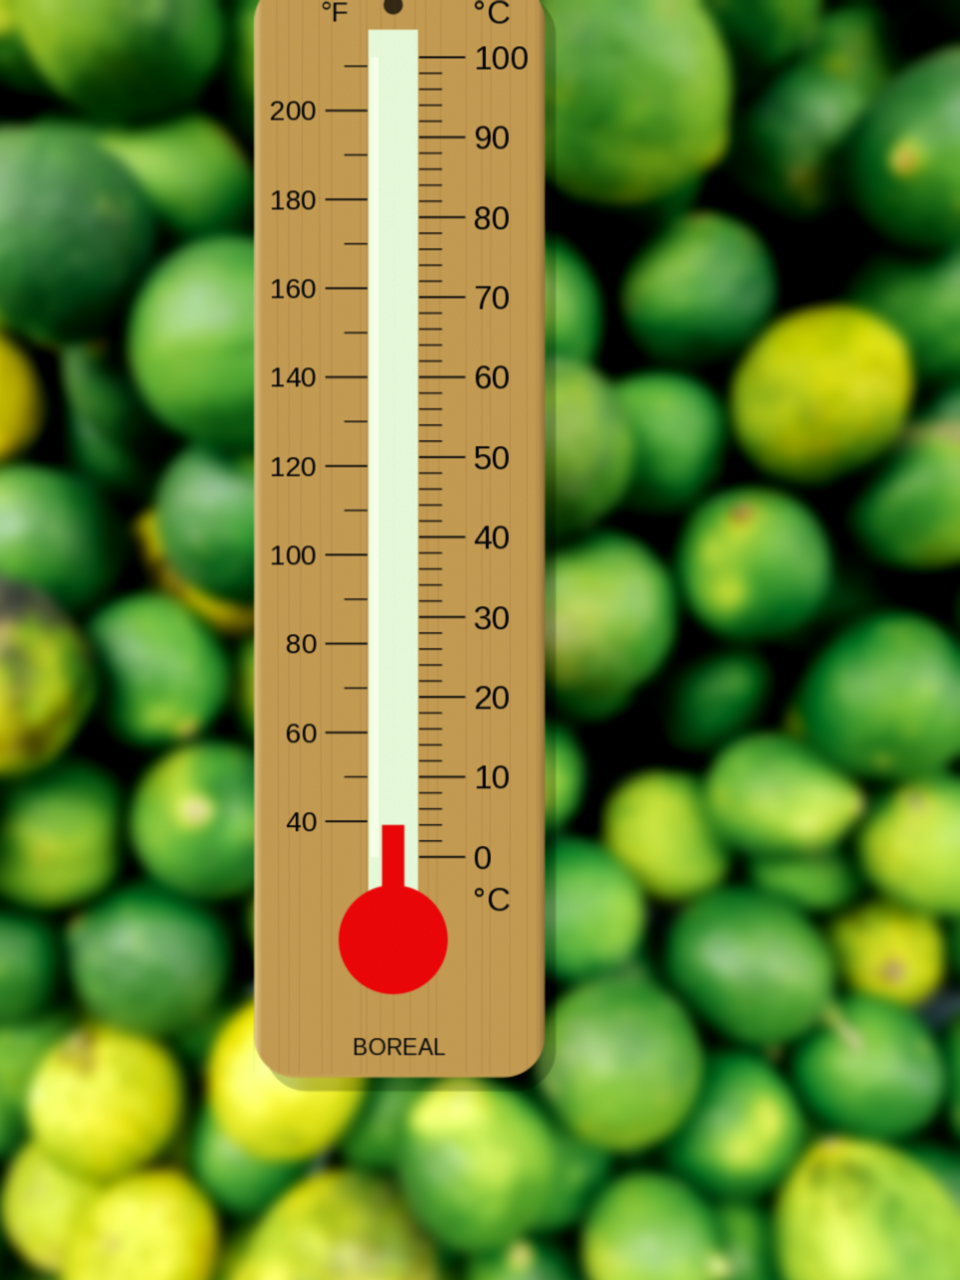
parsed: 4 °C
